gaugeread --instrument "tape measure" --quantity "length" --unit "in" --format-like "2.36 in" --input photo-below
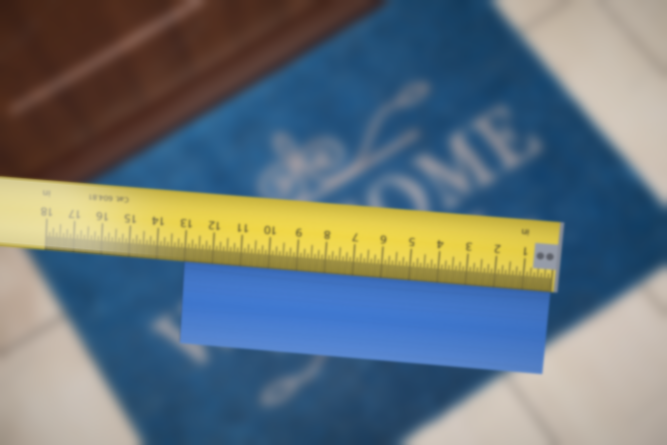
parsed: 13 in
